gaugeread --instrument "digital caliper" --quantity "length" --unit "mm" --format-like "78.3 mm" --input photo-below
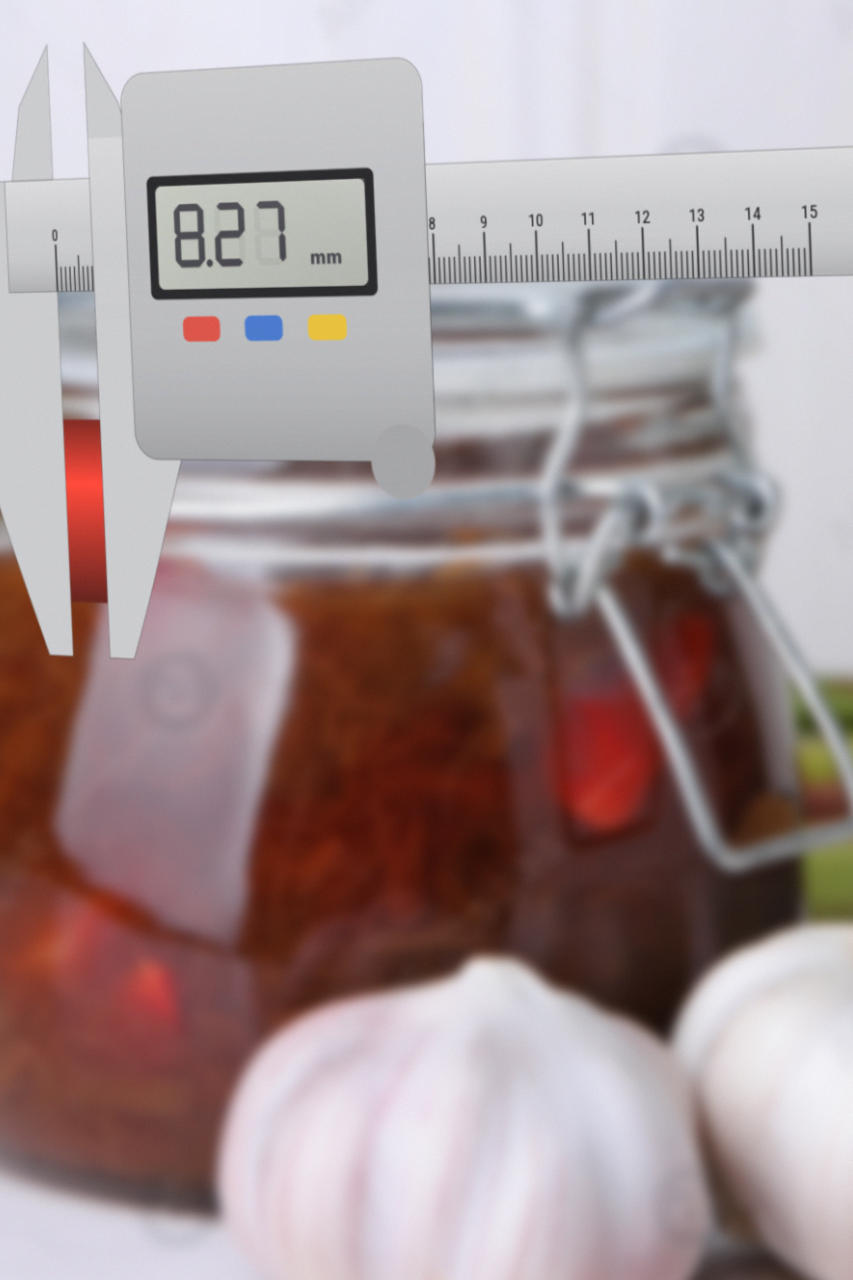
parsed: 8.27 mm
